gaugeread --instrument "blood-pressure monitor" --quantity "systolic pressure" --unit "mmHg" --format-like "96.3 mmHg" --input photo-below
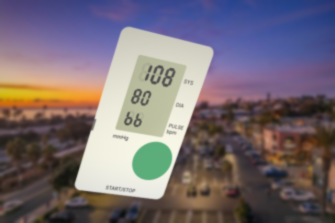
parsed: 108 mmHg
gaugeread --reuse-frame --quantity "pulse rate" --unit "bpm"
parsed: 66 bpm
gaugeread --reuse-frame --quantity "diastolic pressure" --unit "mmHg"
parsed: 80 mmHg
